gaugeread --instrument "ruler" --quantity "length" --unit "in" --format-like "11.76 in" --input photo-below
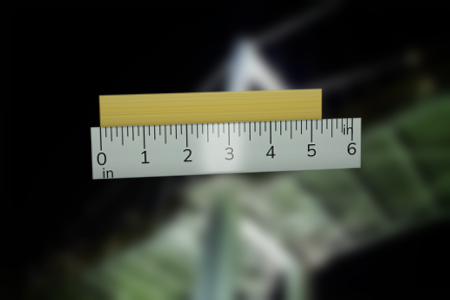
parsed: 5.25 in
